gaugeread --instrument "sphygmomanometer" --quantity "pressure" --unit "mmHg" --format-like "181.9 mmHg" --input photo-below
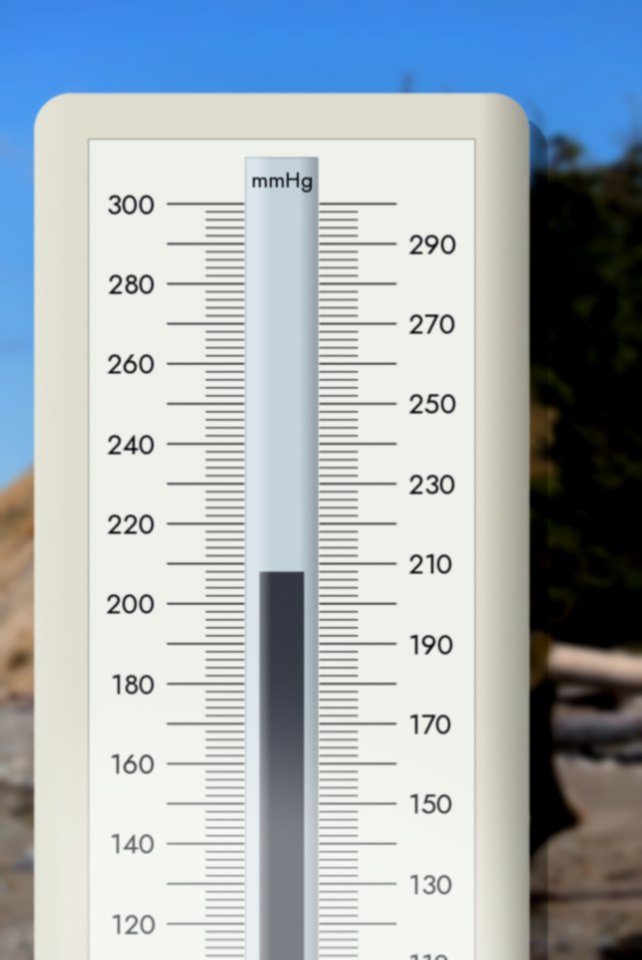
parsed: 208 mmHg
